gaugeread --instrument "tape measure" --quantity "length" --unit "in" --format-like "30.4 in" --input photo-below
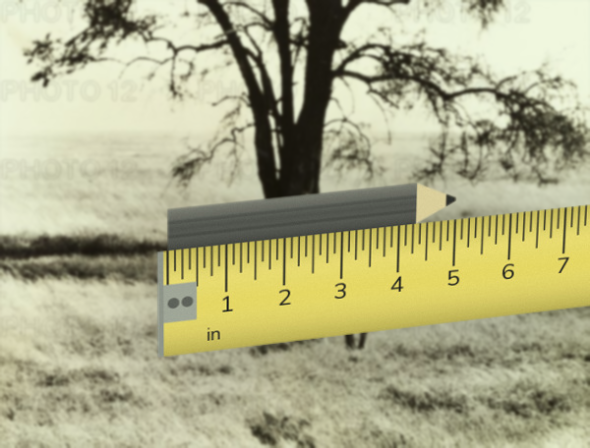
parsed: 5 in
